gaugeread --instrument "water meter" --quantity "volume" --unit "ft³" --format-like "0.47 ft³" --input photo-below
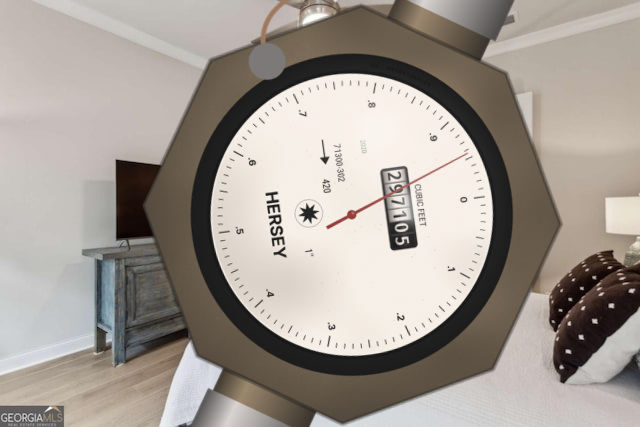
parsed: 297104.94 ft³
